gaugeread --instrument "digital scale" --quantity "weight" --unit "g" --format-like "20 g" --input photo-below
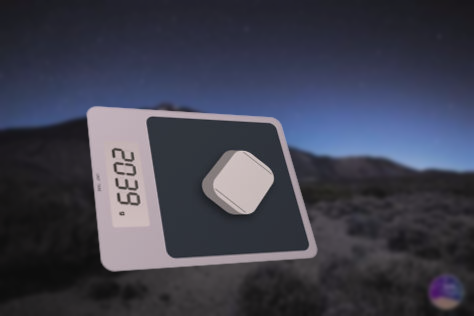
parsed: 2039 g
